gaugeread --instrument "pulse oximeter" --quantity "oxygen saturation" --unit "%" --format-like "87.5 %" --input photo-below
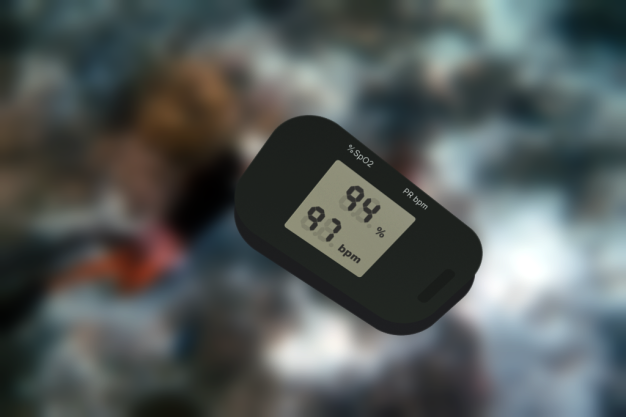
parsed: 94 %
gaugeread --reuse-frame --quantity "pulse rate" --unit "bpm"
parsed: 97 bpm
